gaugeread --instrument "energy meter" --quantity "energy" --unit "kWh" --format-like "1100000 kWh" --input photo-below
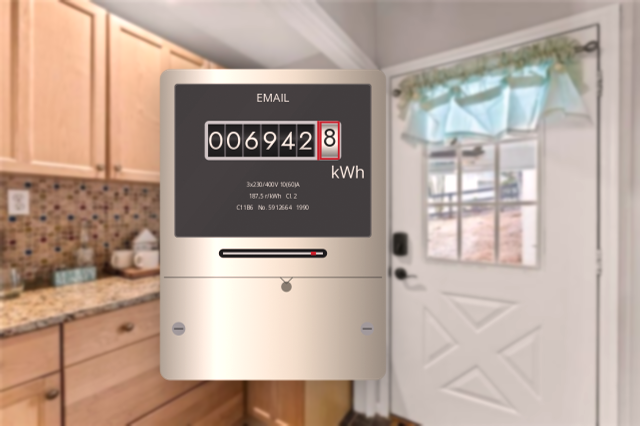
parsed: 6942.8 kWh
